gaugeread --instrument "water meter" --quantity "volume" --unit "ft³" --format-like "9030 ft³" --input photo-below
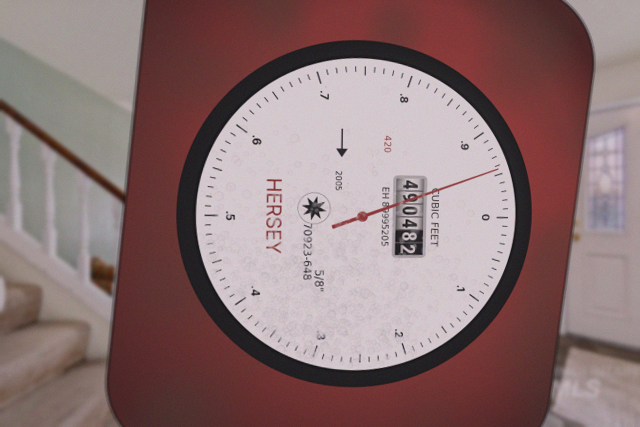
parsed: 490481.94 ft³
